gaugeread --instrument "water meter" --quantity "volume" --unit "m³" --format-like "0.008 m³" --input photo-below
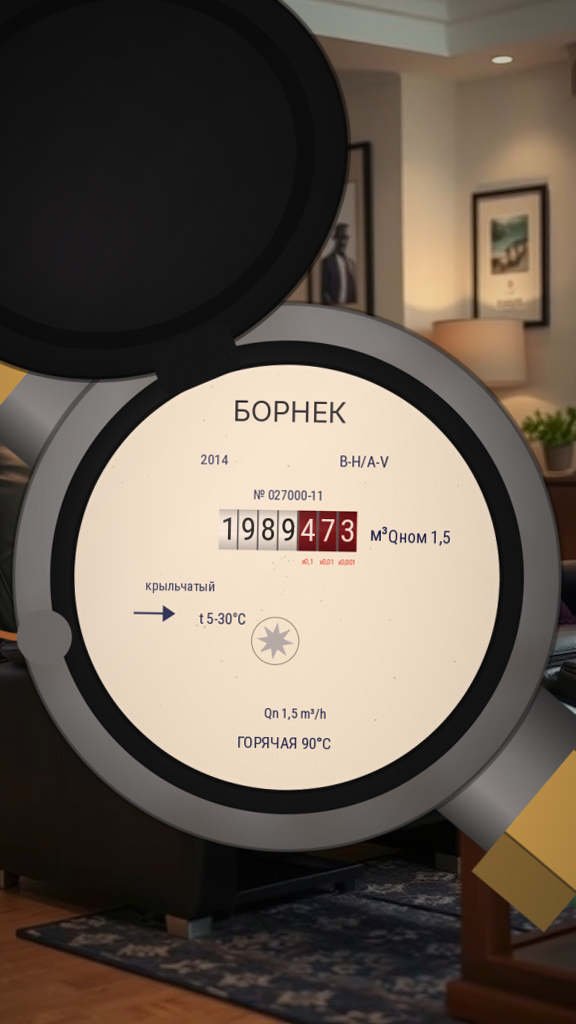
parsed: 1989.473 m³
